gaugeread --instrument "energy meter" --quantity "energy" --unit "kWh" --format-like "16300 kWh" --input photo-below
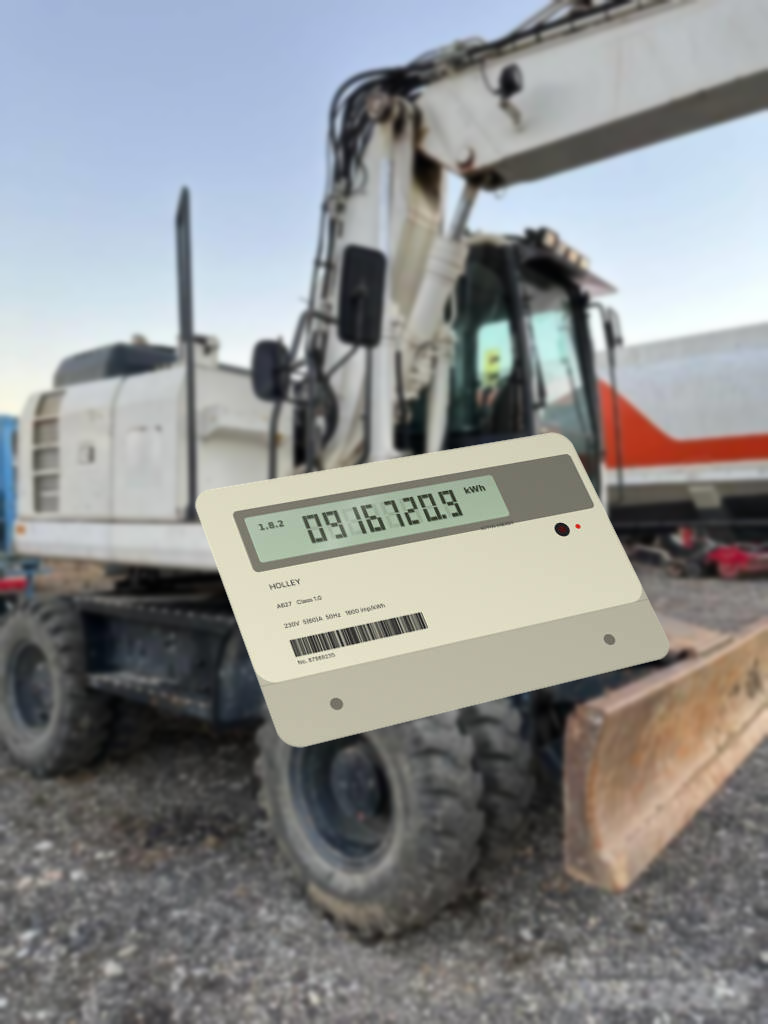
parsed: 916720.9 kWh
